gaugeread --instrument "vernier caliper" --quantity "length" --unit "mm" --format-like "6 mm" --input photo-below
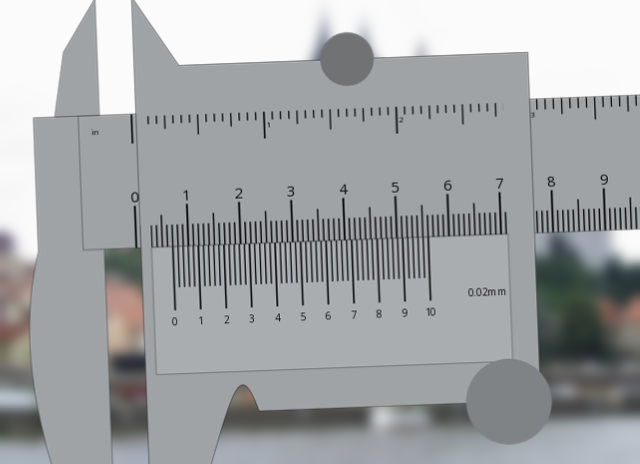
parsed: 7.0 mm
